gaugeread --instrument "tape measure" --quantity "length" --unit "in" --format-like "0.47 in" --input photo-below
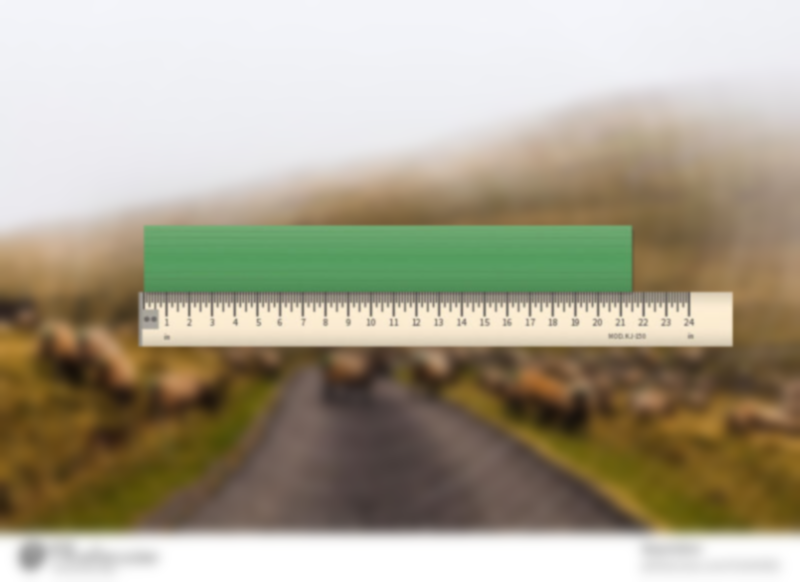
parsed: 21.5 in
